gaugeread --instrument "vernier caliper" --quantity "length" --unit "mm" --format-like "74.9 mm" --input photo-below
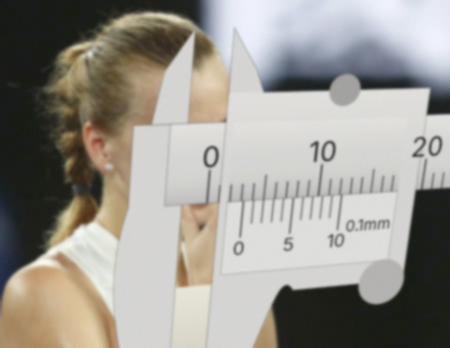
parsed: 3.2 mm
